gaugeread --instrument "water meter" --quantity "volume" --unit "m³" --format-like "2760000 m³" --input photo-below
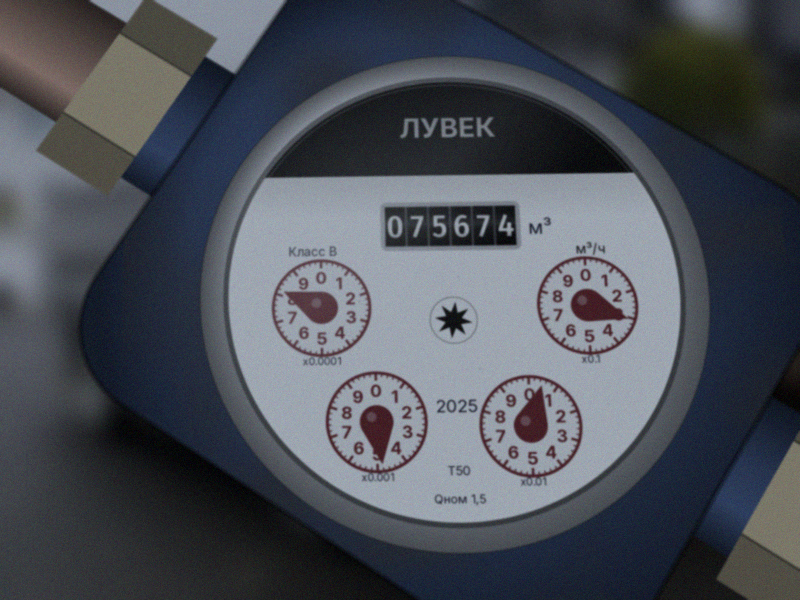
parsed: 75674.3048 m³
